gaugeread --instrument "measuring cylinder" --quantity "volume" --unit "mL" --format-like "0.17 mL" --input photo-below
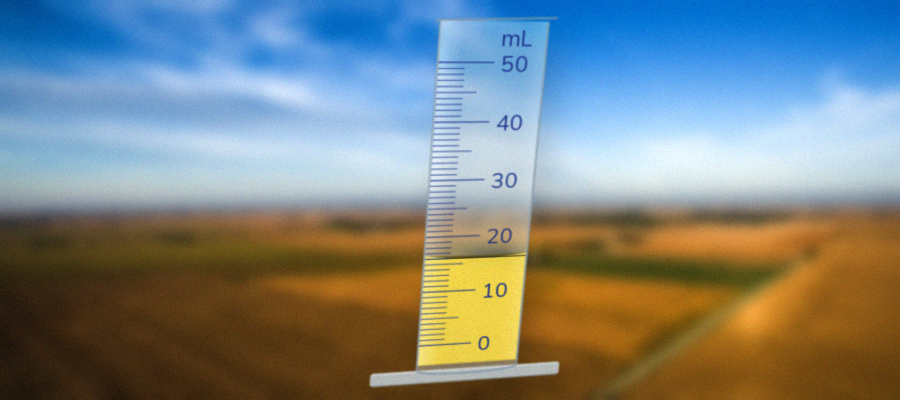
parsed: 16 mL
